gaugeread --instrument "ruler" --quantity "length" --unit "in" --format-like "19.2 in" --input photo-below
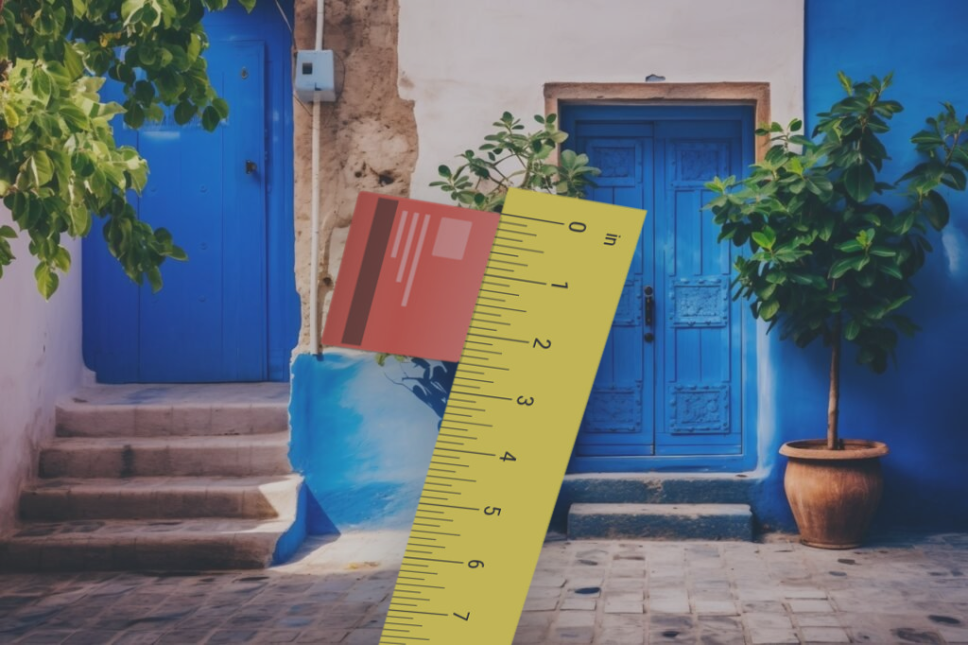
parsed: 2.5 in
